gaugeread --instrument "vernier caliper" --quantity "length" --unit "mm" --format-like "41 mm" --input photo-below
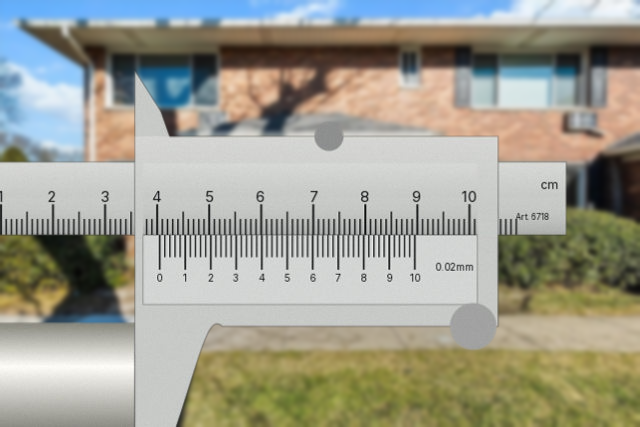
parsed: 40.5 mm
